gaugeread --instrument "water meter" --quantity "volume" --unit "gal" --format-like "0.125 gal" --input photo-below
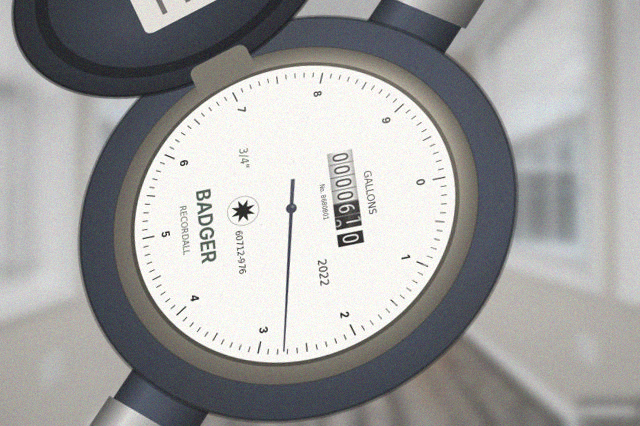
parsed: 612.7 gal
